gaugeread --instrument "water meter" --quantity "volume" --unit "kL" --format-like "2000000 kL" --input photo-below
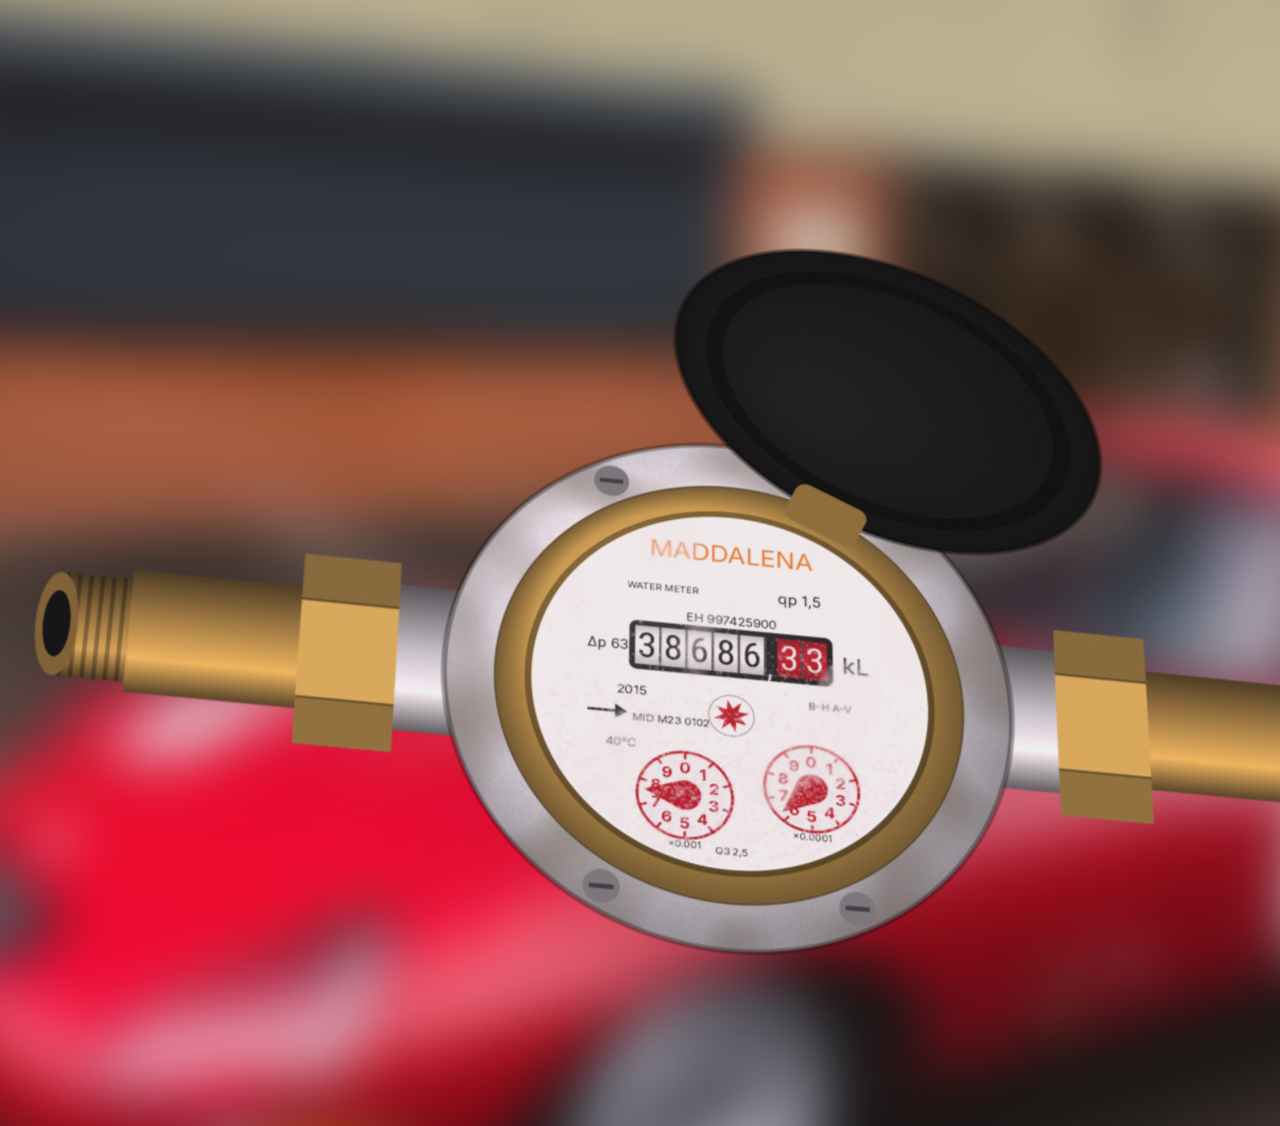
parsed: 38686.3376 kL
